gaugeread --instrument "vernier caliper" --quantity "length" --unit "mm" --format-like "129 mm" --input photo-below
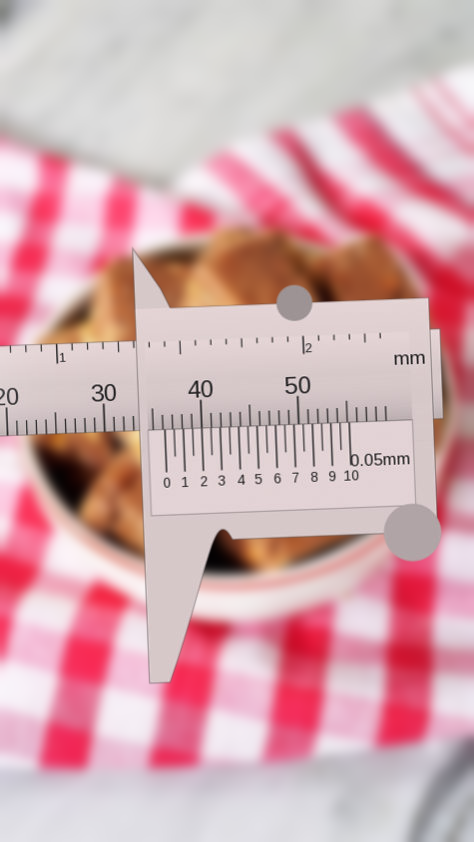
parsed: 36.2 mm
